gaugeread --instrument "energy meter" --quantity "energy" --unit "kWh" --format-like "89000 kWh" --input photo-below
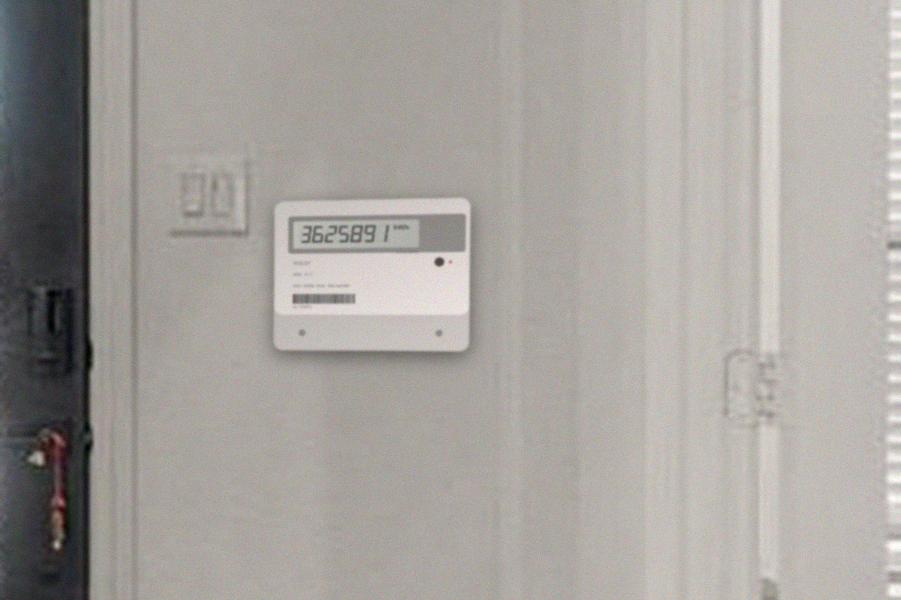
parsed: 3625891 kWh
